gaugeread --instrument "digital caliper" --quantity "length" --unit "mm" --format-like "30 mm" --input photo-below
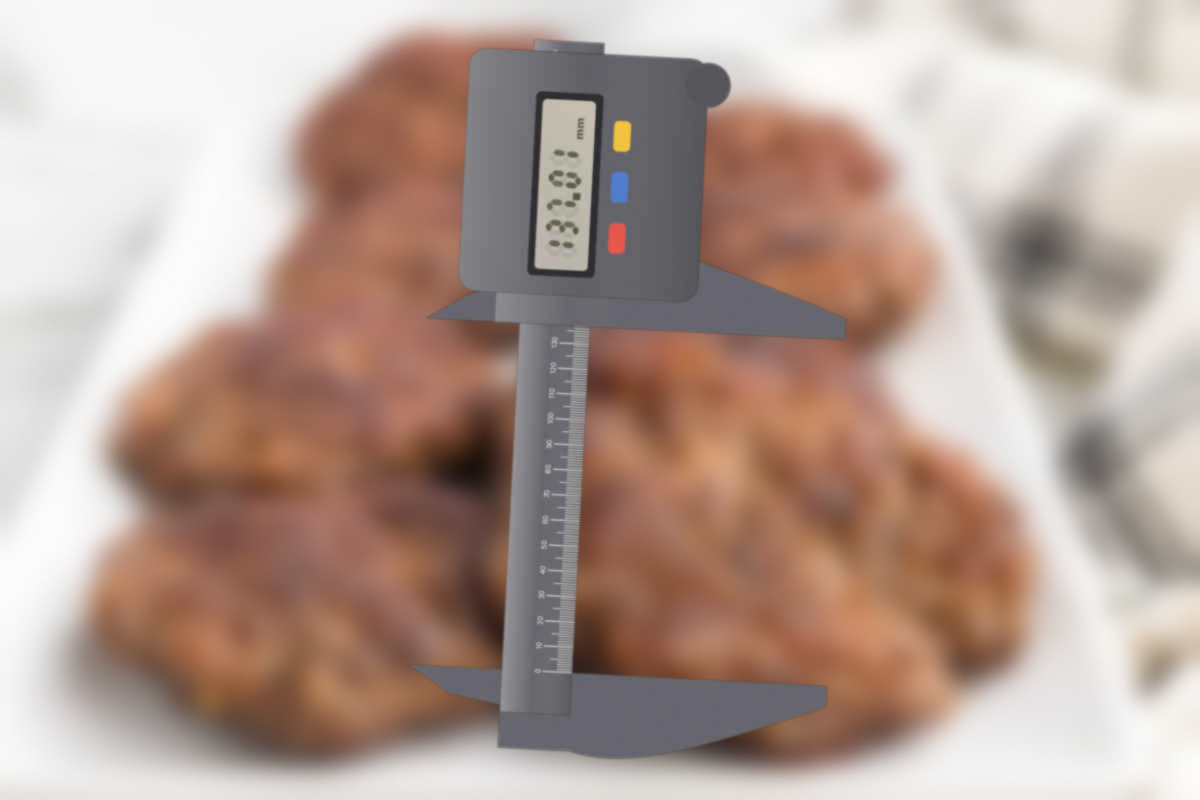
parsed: 137.01 mm
